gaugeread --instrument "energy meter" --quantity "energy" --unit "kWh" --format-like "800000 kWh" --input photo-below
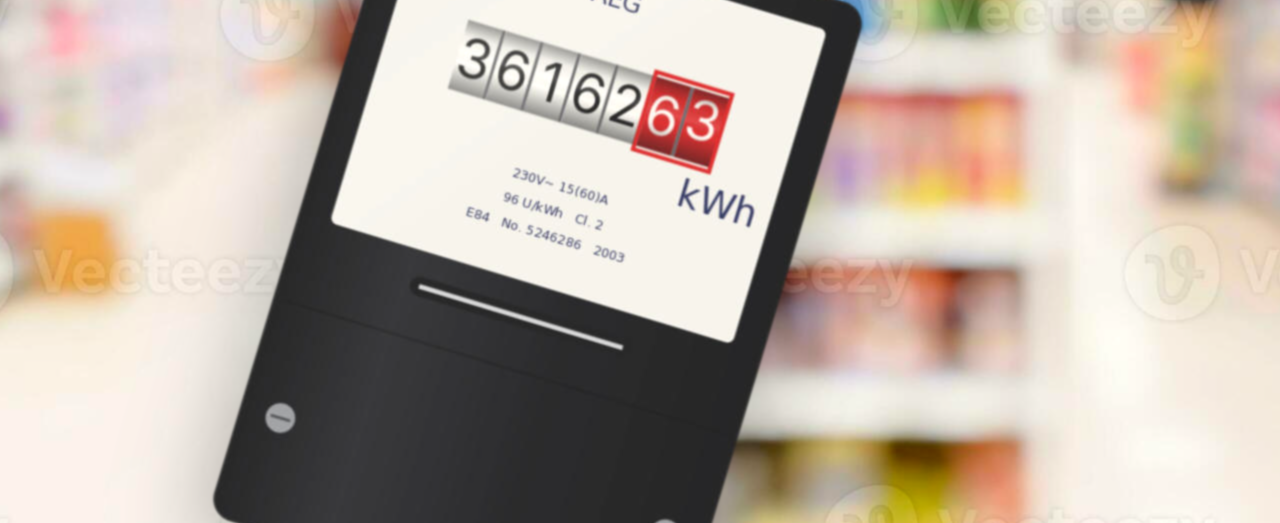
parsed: 36162.63 kWh
